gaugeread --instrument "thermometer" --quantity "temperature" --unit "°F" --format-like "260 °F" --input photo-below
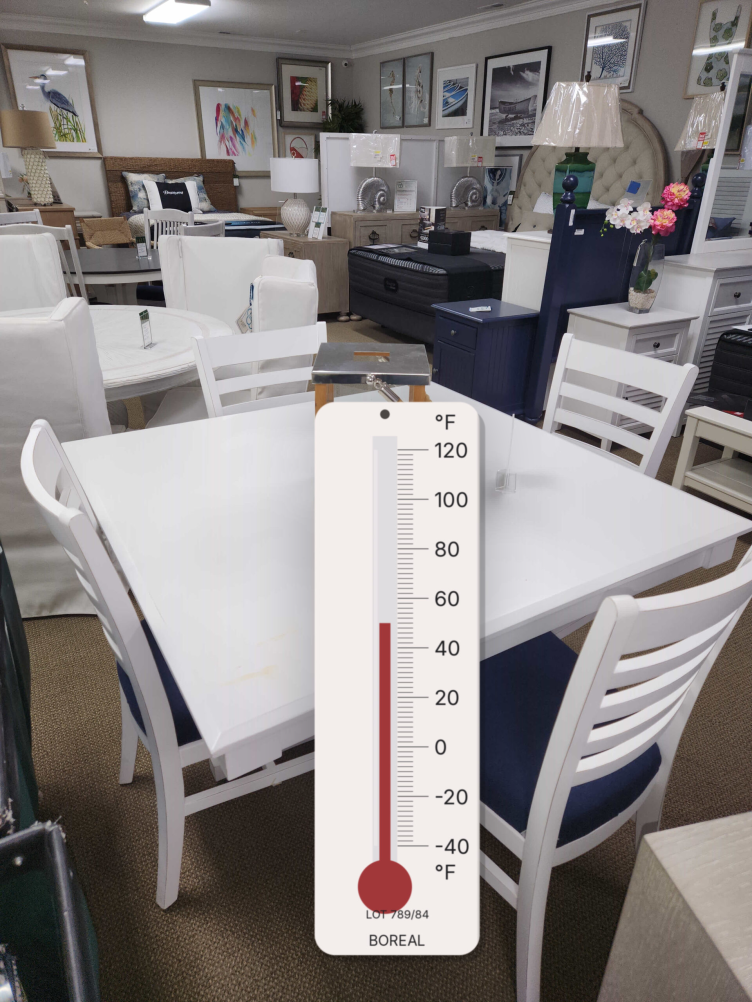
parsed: 50 °F
